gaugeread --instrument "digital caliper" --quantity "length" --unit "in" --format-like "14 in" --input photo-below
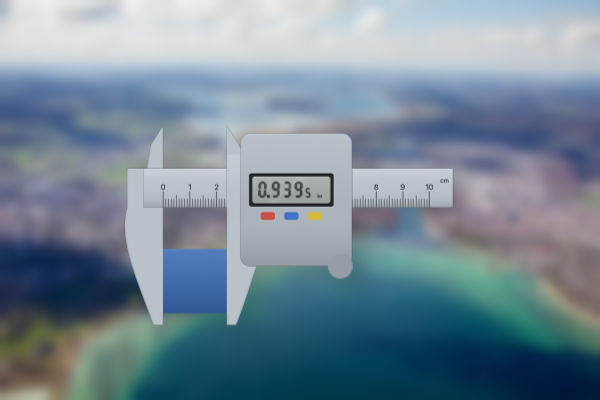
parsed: 0.9395 in
